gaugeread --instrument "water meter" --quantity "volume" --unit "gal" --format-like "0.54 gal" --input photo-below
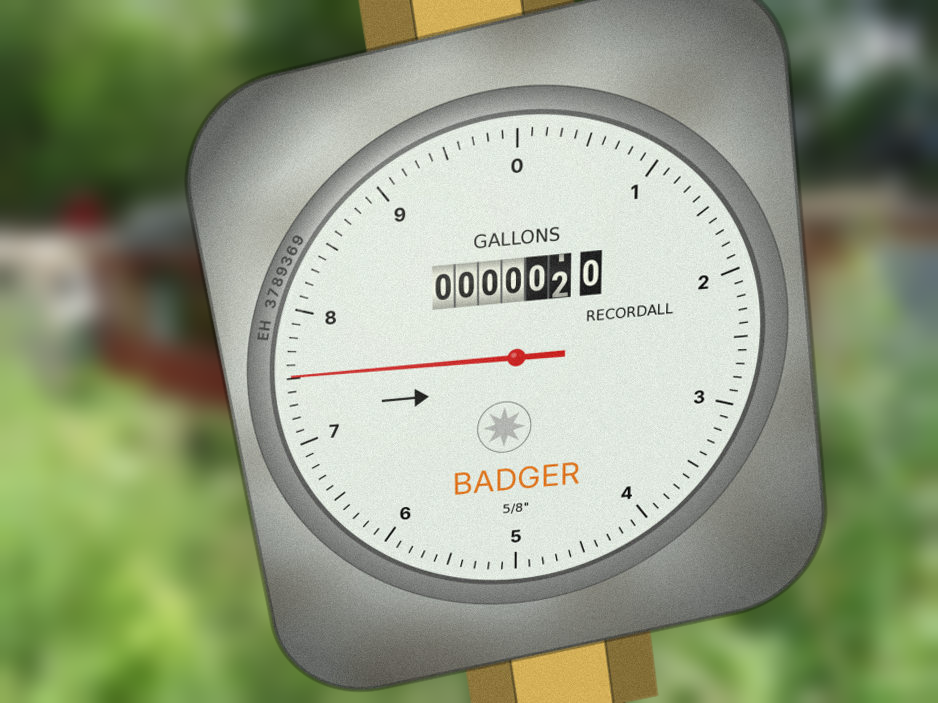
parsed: 17.5 gal
